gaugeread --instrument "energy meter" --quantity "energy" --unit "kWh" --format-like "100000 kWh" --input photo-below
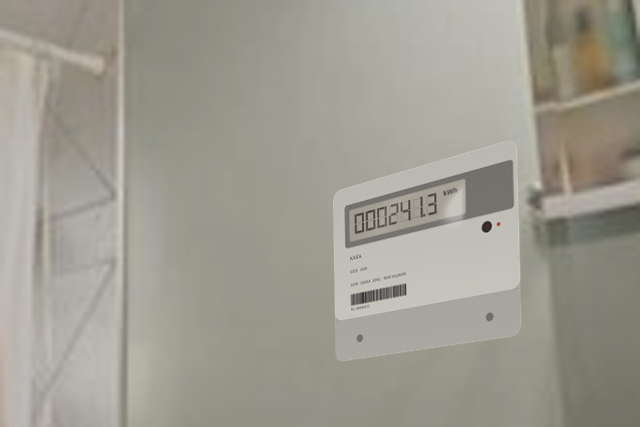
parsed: 241.3 kWh
